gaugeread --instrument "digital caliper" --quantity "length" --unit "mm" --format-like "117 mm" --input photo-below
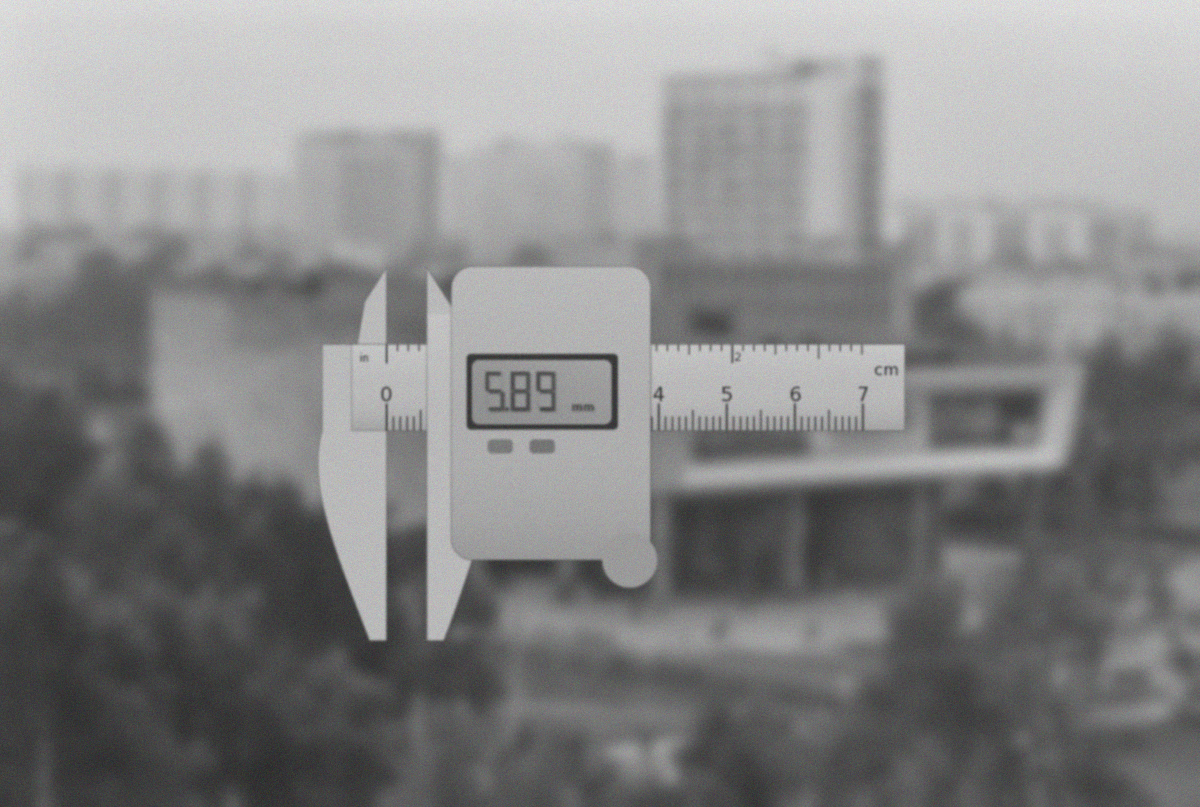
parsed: 5.89 mm
